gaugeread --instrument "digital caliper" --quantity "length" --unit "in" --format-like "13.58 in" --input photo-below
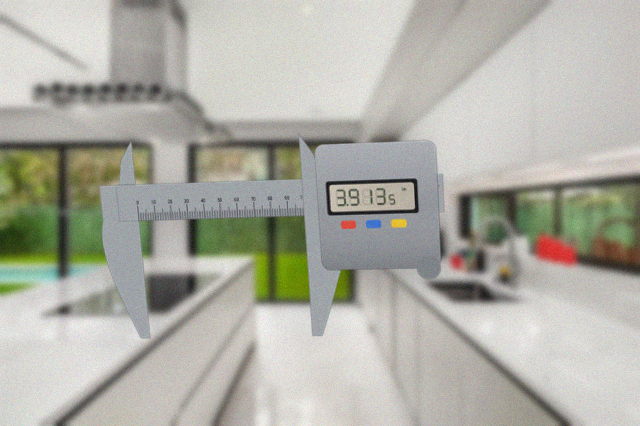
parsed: 3.9135 in
